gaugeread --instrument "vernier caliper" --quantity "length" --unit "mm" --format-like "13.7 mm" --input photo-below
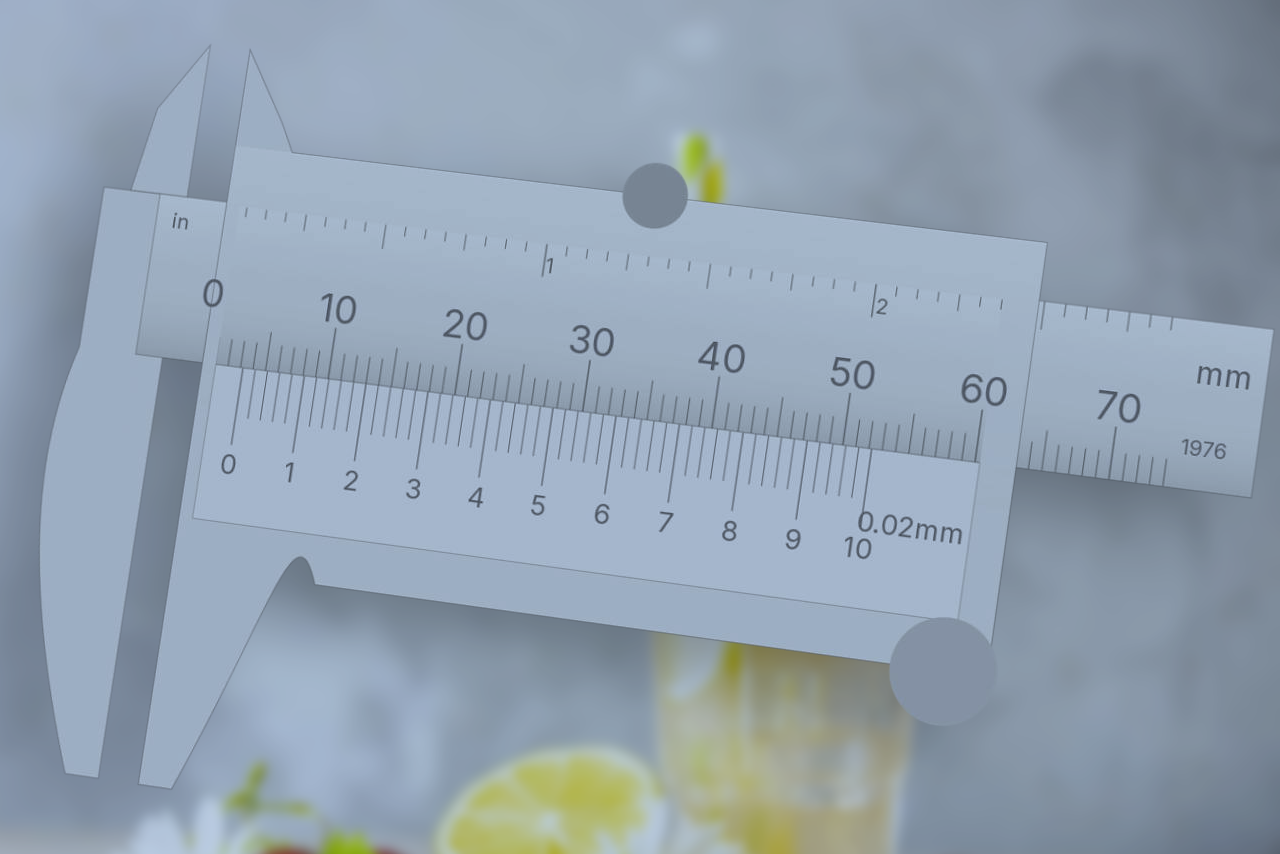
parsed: 3.2 mm
